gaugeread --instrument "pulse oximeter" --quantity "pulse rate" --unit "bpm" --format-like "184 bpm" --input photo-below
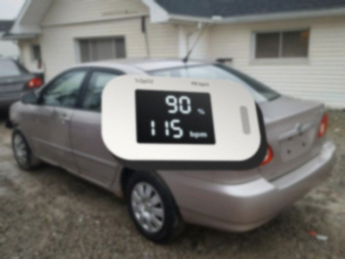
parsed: 115 bpm
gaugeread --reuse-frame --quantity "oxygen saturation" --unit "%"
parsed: 90 %
